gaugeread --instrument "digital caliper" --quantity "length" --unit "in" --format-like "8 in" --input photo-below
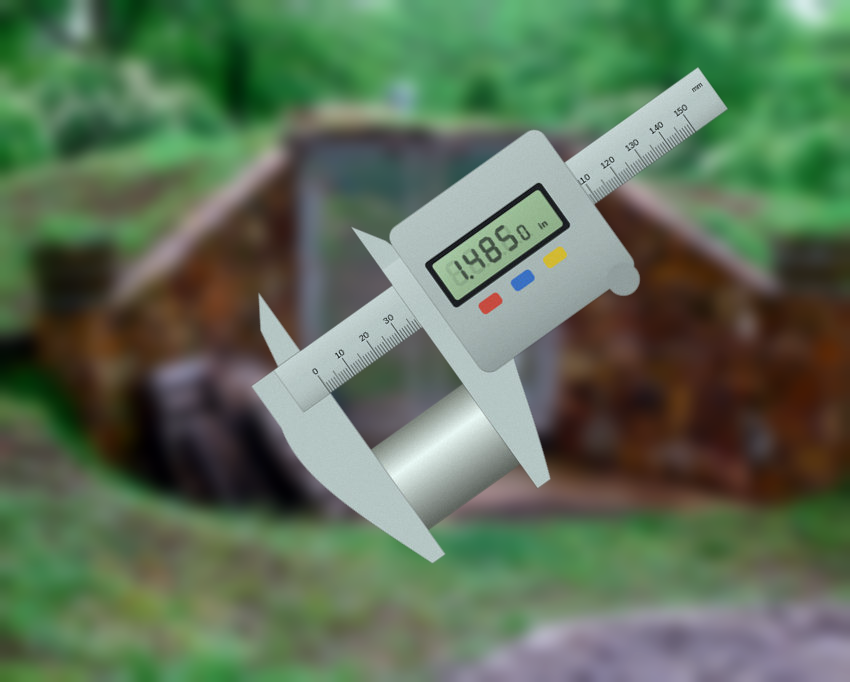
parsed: 1.4850 in
